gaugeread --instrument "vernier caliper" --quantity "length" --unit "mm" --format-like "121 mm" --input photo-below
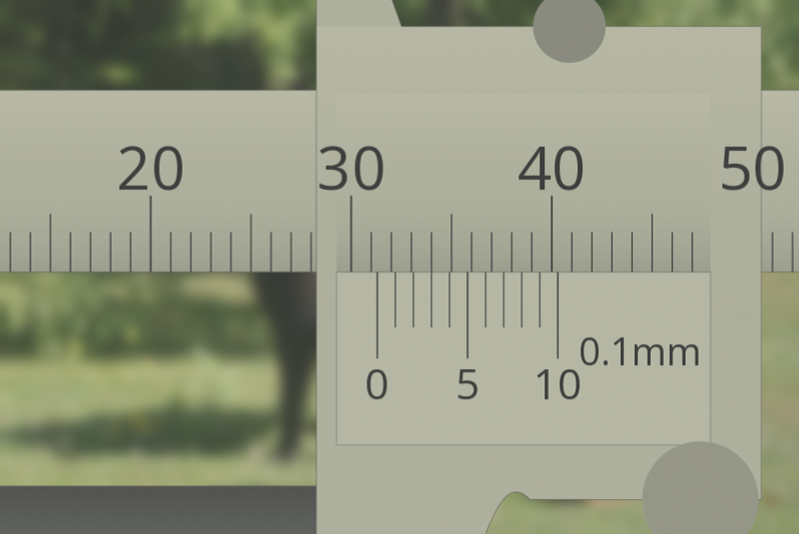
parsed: 31.3 mm
